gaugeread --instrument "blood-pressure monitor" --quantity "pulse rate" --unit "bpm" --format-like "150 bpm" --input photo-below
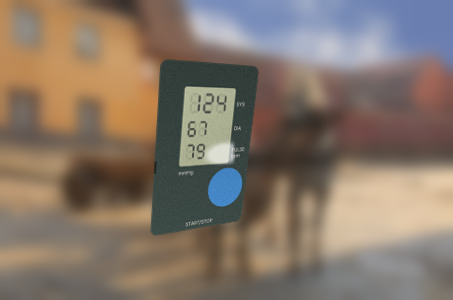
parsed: 79 bpm
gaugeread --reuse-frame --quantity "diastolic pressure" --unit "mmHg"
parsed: 67 mmHg
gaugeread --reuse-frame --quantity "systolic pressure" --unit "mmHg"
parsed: 124 mmHg
